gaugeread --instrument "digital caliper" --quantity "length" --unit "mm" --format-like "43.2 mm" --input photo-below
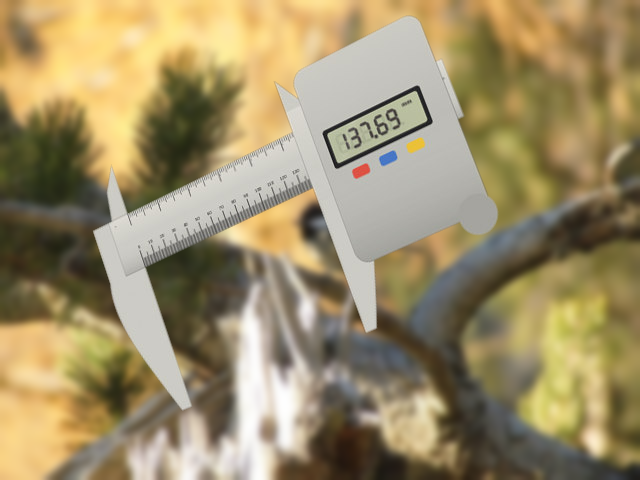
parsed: 137.69 mm
